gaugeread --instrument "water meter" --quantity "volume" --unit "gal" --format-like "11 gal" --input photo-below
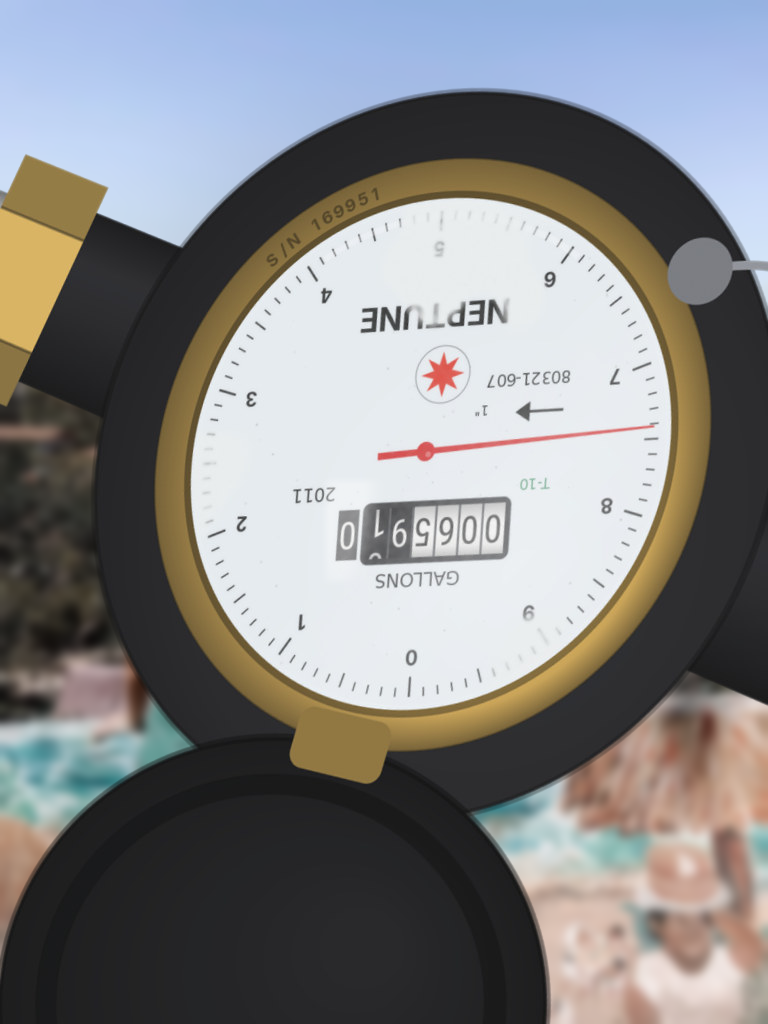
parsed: 65907.4 gal
